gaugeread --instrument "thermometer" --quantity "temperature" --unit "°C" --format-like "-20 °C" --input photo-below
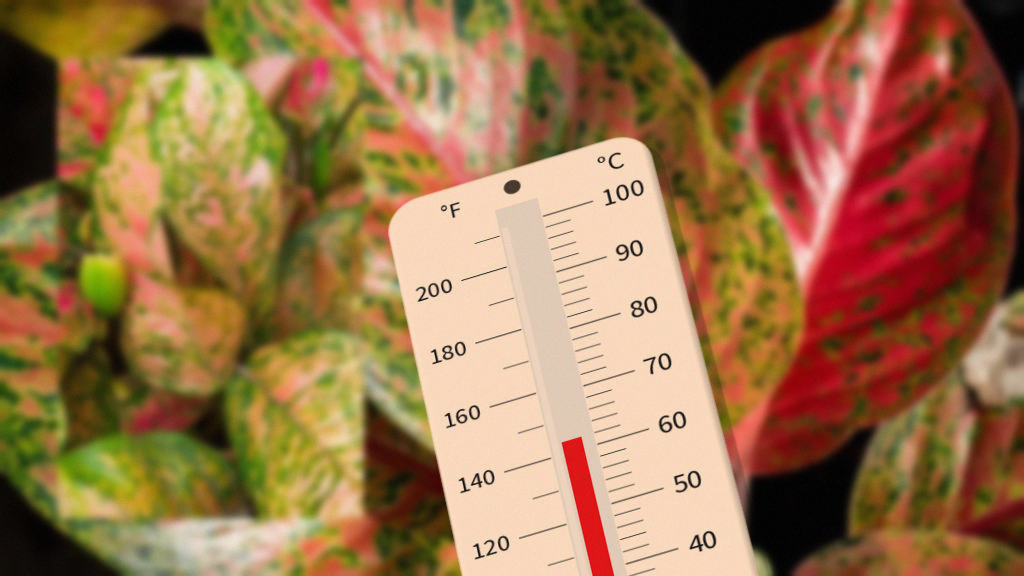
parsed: 62 °C
